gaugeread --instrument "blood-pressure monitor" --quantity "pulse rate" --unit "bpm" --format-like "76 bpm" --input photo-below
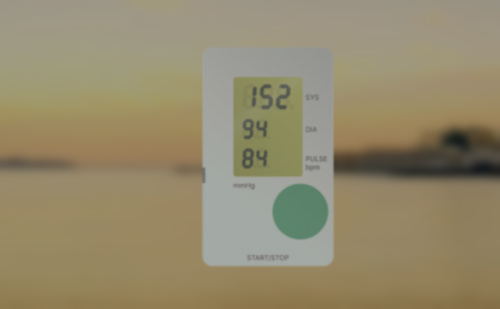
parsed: 84 bpm
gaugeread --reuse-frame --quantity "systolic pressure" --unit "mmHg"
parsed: 152 mmHg
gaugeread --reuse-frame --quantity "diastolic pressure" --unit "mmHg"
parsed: 94 mmHg
